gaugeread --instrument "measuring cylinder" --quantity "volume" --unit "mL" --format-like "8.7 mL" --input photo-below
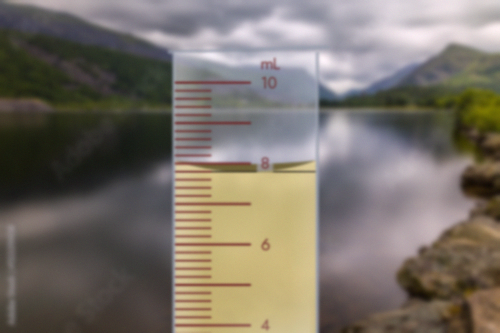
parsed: 7.8 mL
